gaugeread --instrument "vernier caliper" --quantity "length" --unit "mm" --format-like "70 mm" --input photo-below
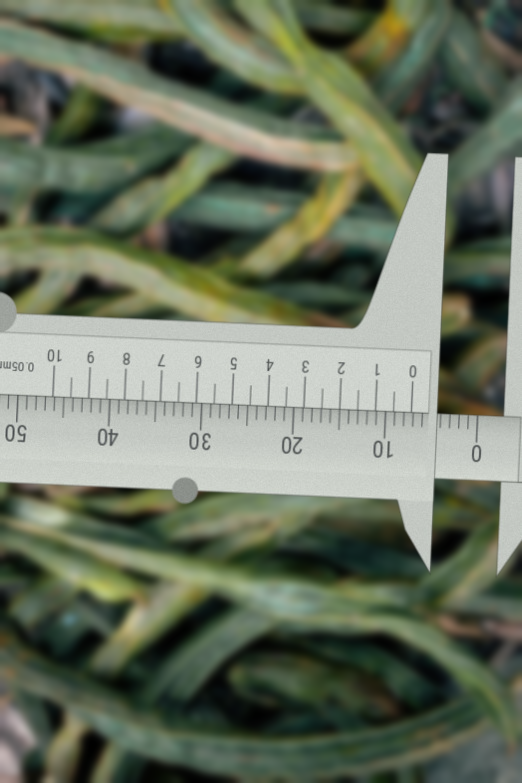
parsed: 7.2 mm
